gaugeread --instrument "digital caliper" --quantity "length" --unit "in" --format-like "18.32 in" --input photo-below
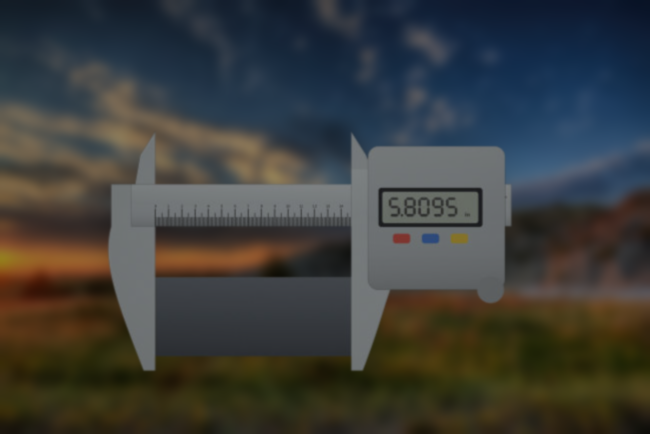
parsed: 5.8095 in
